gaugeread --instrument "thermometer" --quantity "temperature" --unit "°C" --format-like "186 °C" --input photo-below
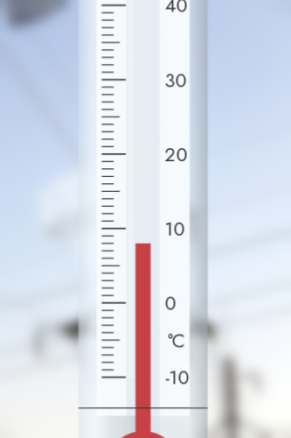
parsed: 8 °C
